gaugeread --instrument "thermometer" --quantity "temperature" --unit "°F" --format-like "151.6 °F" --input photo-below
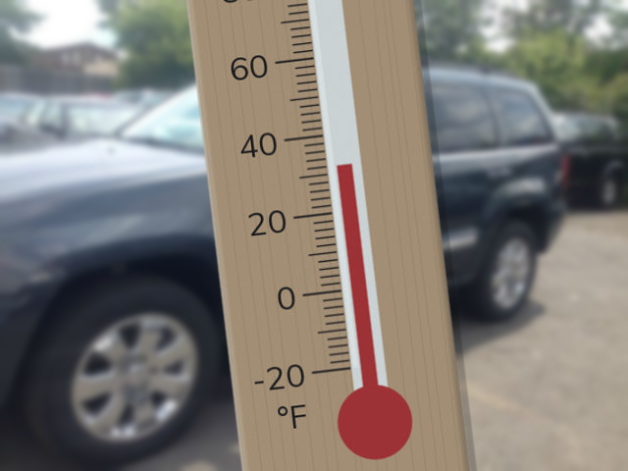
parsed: 32 °F
